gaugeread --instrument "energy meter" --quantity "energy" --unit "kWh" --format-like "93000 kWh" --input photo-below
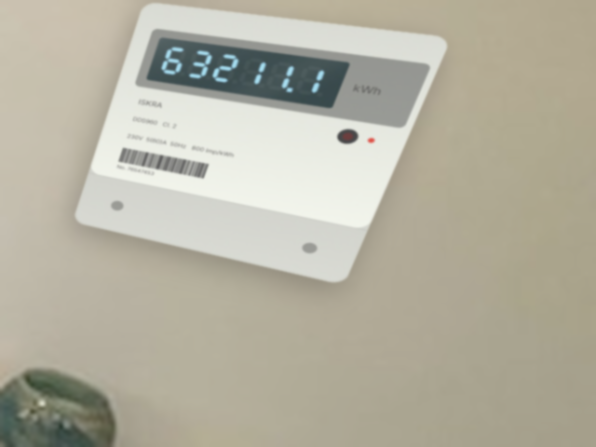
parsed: 63211.1 kWh
